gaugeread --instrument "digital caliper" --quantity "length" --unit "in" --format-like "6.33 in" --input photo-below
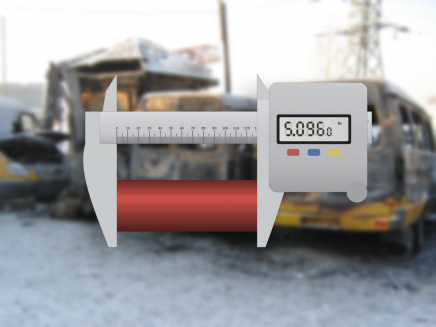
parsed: 5.0960 in
